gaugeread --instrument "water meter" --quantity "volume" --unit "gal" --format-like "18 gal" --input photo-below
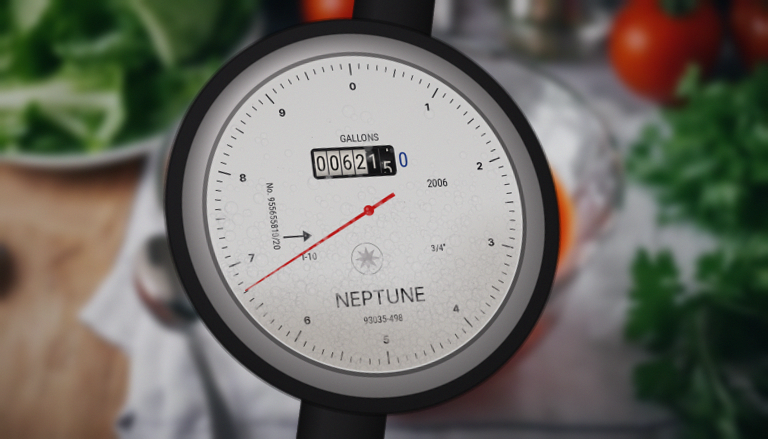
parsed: 62146.7 gal
